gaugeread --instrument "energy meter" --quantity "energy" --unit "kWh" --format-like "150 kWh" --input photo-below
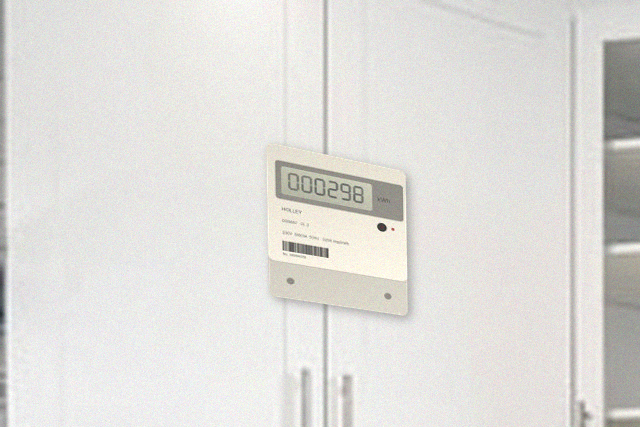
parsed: 298 kWh
